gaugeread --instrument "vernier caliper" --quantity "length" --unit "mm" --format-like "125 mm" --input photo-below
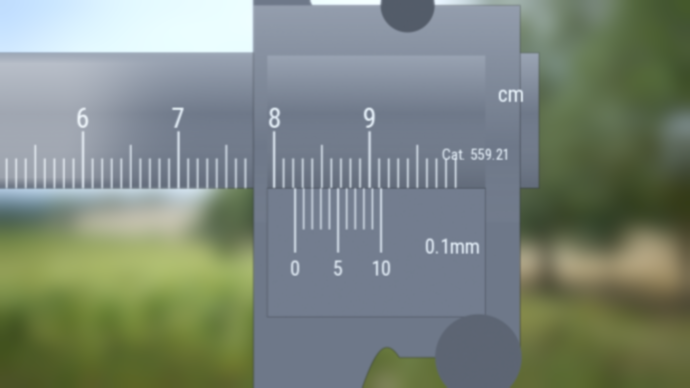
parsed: 82.2 mm
